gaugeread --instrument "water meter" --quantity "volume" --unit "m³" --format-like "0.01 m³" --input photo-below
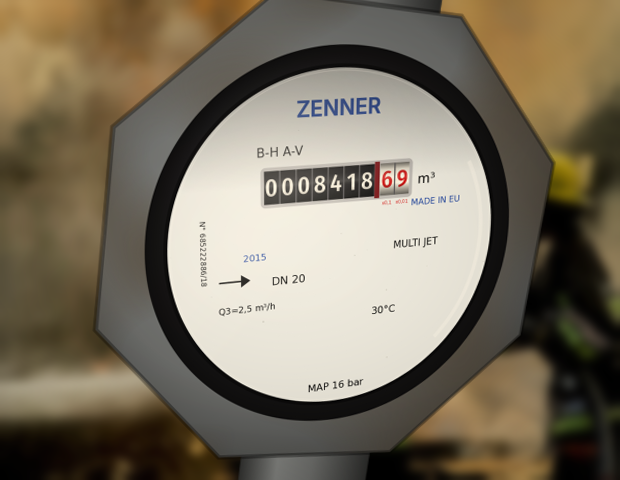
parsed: 8418.69 m³
